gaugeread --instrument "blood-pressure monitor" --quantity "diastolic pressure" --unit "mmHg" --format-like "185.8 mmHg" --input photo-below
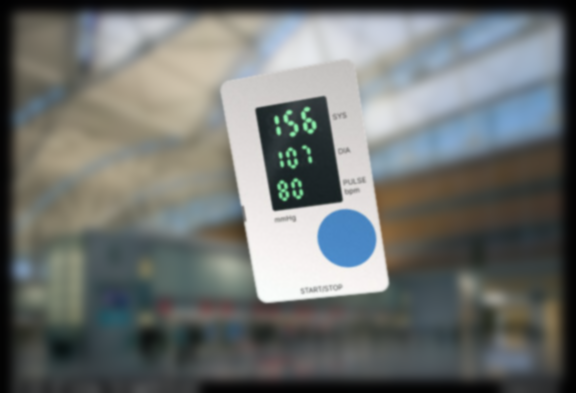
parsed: 107 mmHg
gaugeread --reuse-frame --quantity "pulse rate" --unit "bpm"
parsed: 80 bpm
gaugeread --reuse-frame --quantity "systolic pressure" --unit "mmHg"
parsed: 156 mmHg
